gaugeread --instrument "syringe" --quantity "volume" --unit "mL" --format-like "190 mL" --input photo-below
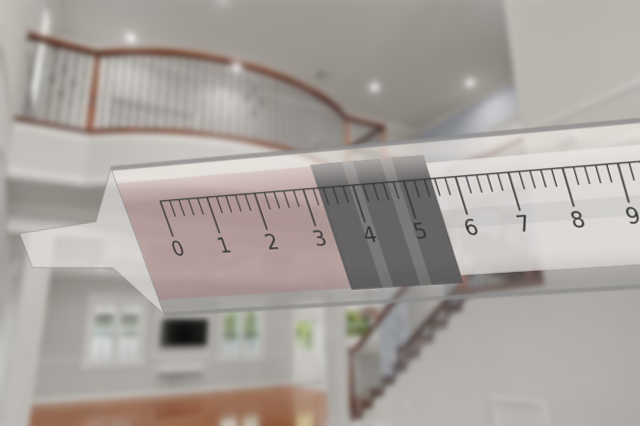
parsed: 3.3 mL
